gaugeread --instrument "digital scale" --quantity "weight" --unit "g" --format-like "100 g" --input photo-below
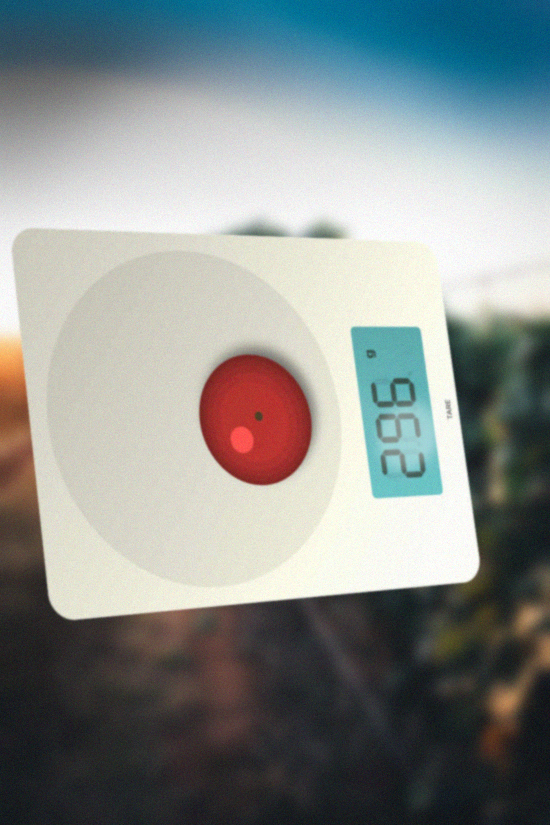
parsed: 296 g
